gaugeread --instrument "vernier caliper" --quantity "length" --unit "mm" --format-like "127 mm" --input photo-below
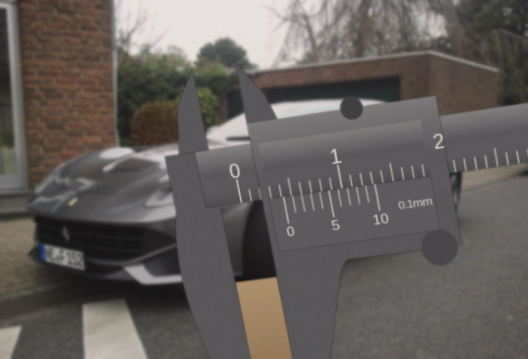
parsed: 4.2 mm
